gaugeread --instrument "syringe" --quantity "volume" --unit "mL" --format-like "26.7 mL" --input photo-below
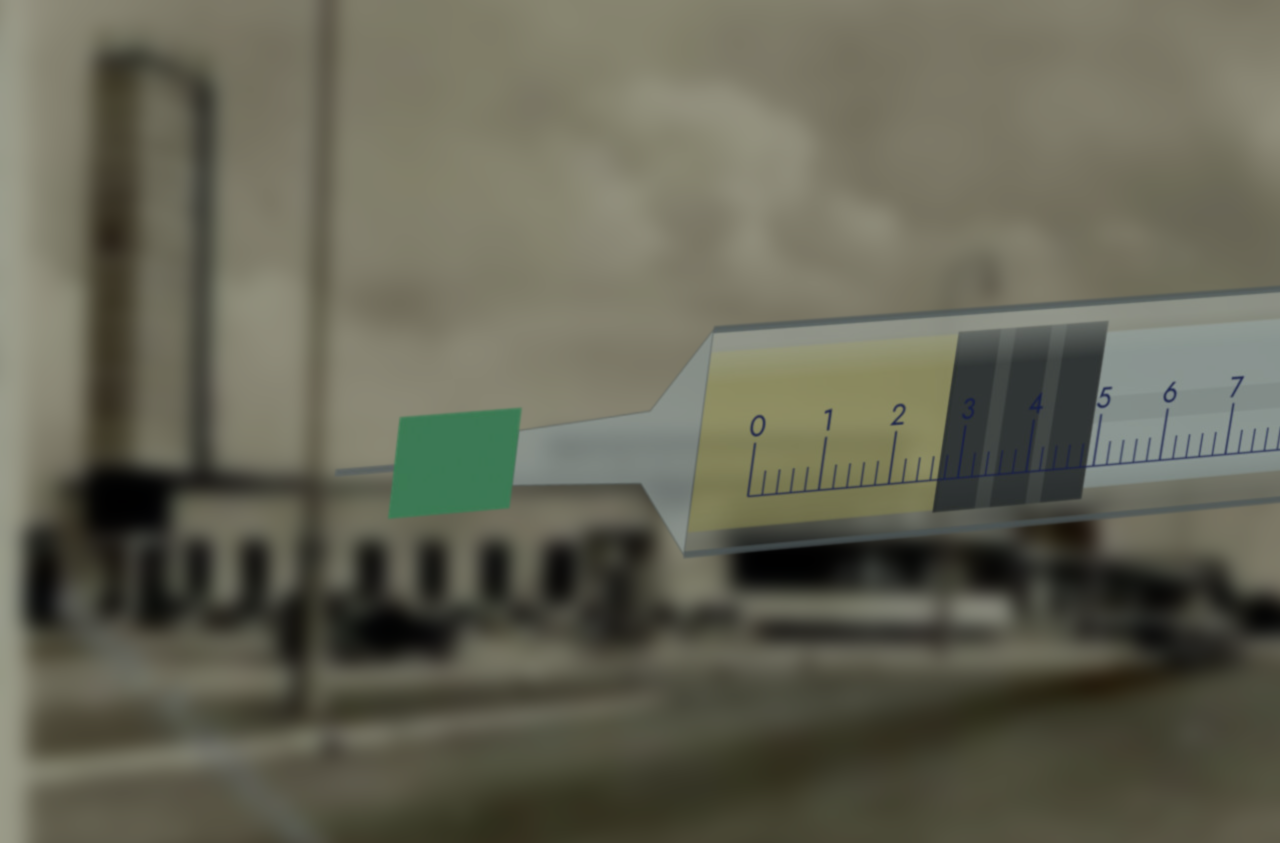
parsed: 2.7 mL
